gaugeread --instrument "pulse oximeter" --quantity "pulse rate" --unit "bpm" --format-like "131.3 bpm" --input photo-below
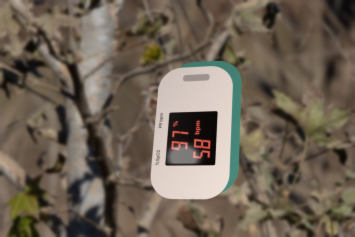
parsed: 58 bpm
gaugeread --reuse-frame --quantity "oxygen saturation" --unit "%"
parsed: 97 %
